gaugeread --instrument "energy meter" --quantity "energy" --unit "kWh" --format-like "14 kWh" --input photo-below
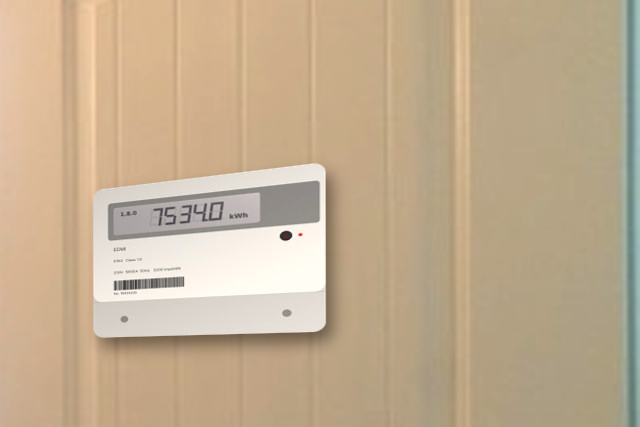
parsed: 7534.0 kWh
